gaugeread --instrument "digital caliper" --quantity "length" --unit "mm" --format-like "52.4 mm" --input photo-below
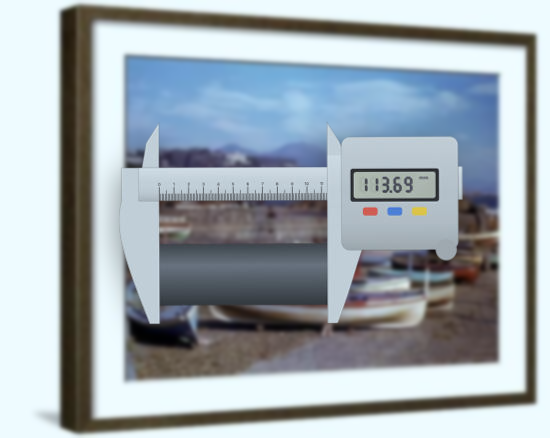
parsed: 113.69 mm
